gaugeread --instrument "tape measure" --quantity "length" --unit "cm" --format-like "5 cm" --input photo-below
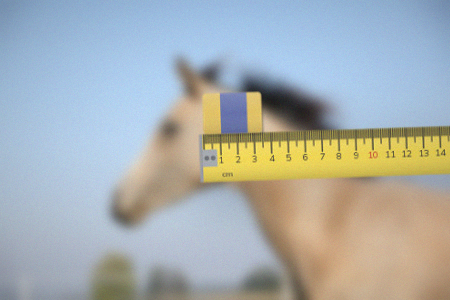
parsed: 3.5 cm
